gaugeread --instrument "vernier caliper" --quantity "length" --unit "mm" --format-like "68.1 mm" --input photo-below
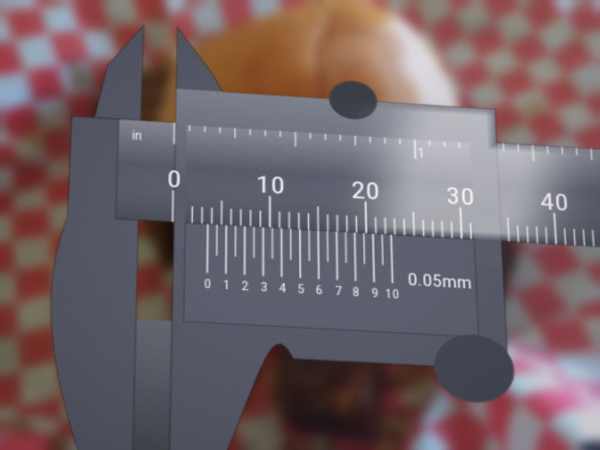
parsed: 3.6 mm
